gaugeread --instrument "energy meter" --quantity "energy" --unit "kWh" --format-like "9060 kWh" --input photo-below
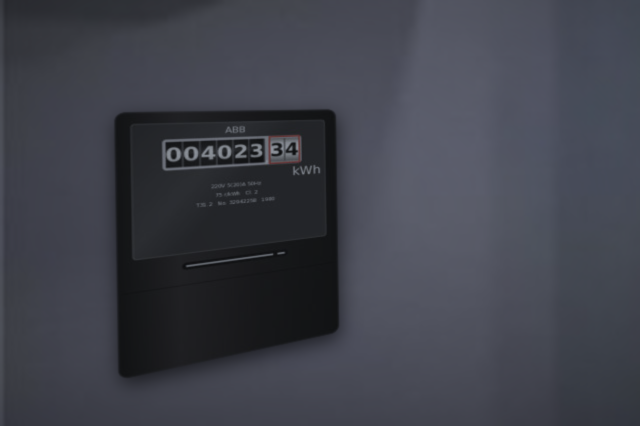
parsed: 4023.34 kWh
